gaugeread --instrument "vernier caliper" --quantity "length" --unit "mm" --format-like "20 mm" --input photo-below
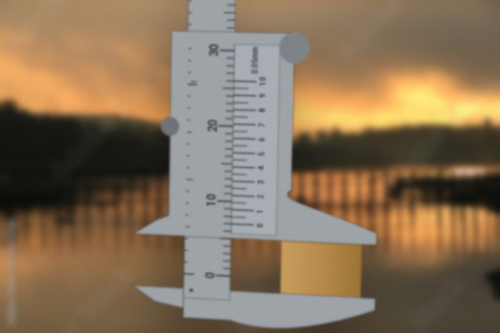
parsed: 7.0 mm
